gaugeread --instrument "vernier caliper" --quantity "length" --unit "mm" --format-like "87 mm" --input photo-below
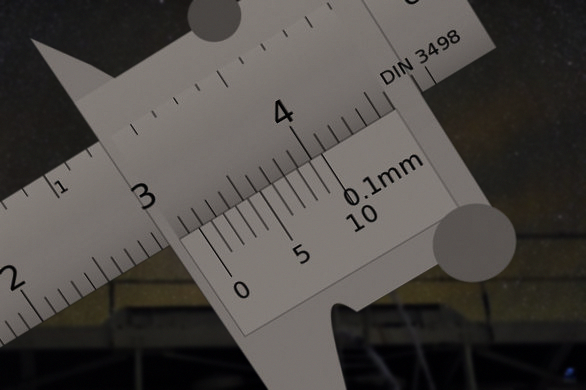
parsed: 31.7 mm
